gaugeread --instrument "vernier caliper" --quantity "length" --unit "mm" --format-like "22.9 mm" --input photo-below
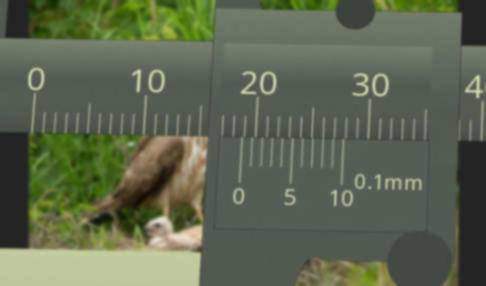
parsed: 18.8 mm
